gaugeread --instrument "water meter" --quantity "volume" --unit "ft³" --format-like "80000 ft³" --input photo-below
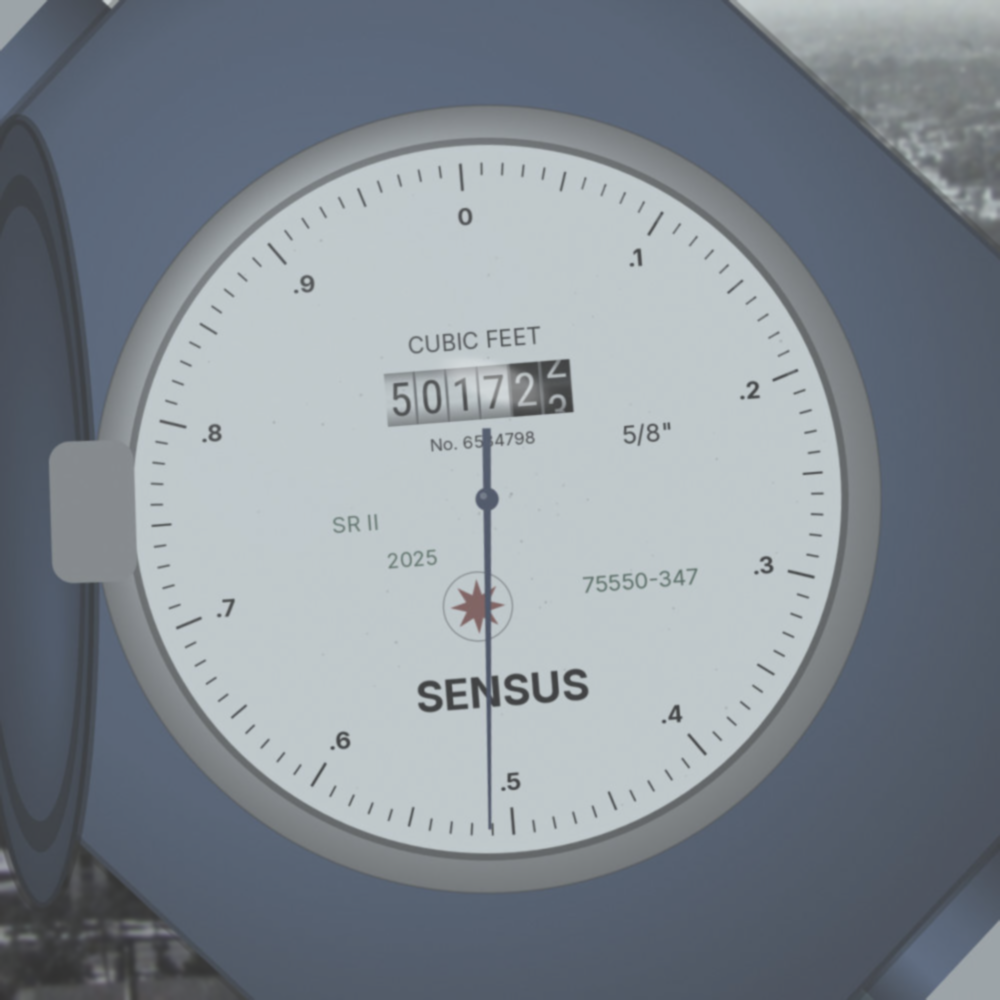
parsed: 501722.51 ft³
